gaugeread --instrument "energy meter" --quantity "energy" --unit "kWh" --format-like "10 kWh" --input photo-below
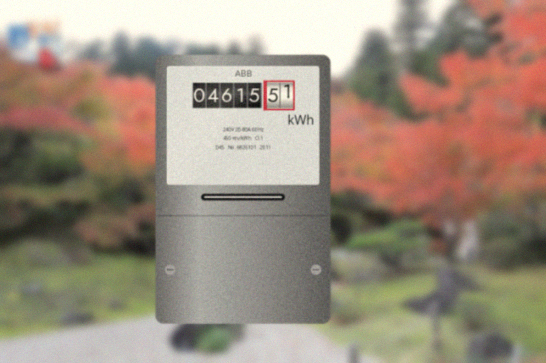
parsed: 4615.51 kWh
